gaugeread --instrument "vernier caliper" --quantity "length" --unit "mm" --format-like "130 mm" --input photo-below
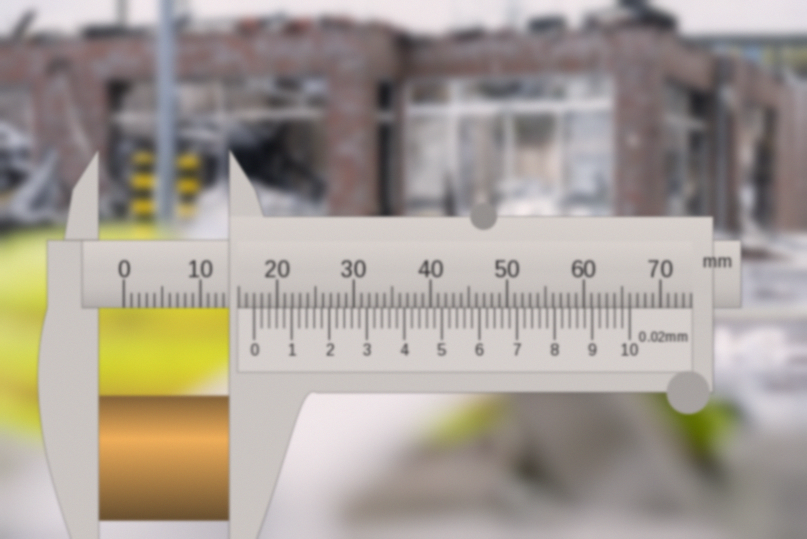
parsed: 17.0 mm
